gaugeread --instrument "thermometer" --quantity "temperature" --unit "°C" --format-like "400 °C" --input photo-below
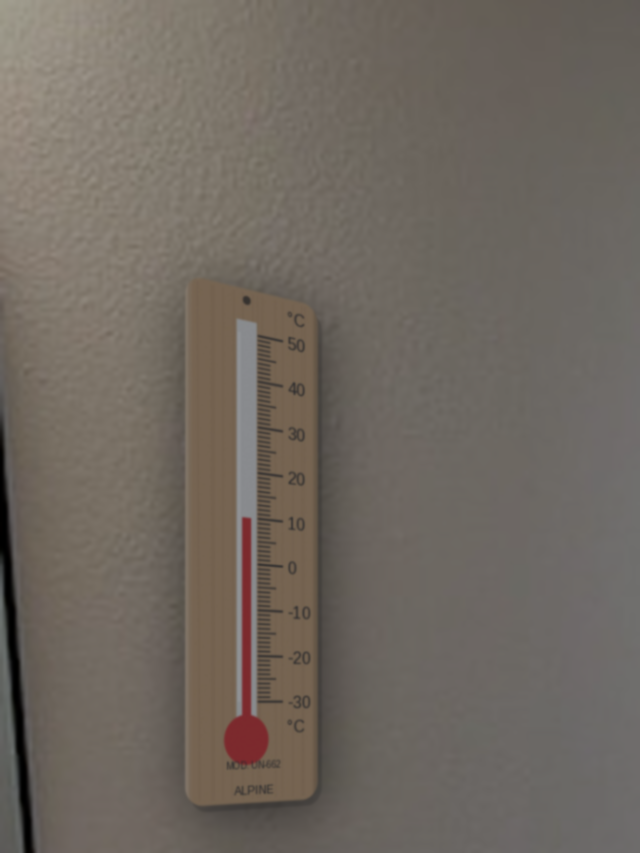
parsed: 10 °C
